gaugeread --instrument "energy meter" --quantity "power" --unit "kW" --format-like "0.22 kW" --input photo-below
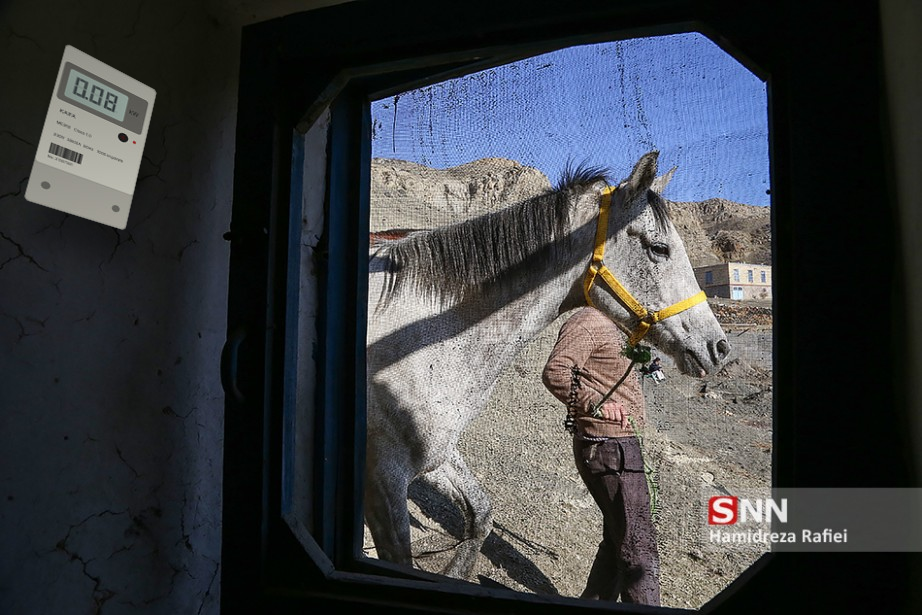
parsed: 0.08 kW
